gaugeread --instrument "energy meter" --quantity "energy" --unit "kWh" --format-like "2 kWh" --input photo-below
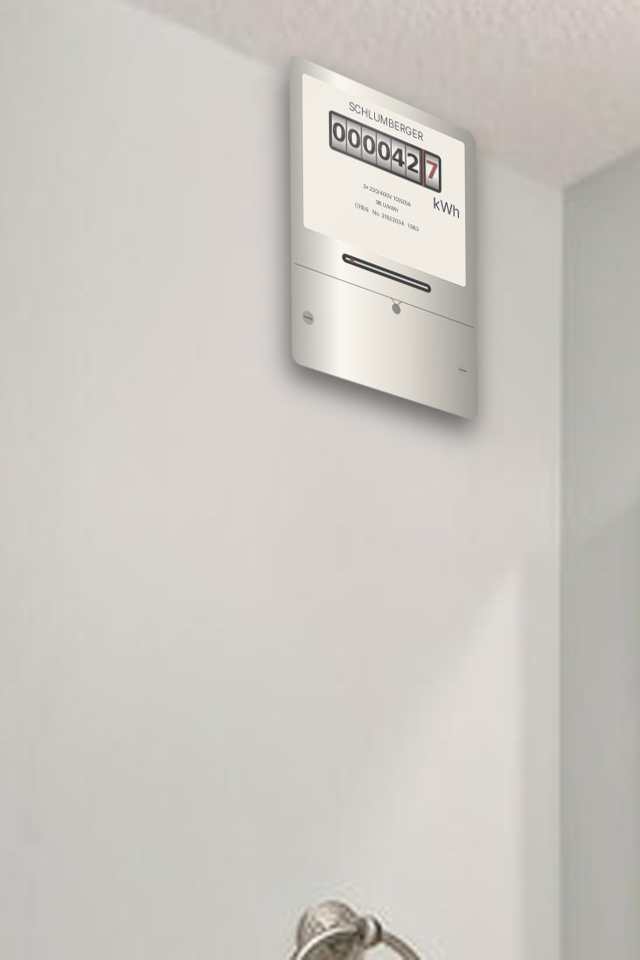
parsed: 42.7 kWh
